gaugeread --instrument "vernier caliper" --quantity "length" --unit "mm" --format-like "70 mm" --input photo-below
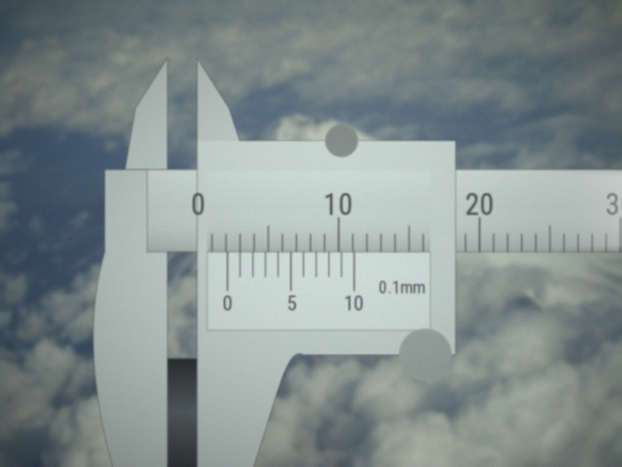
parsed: 2.1 mm
